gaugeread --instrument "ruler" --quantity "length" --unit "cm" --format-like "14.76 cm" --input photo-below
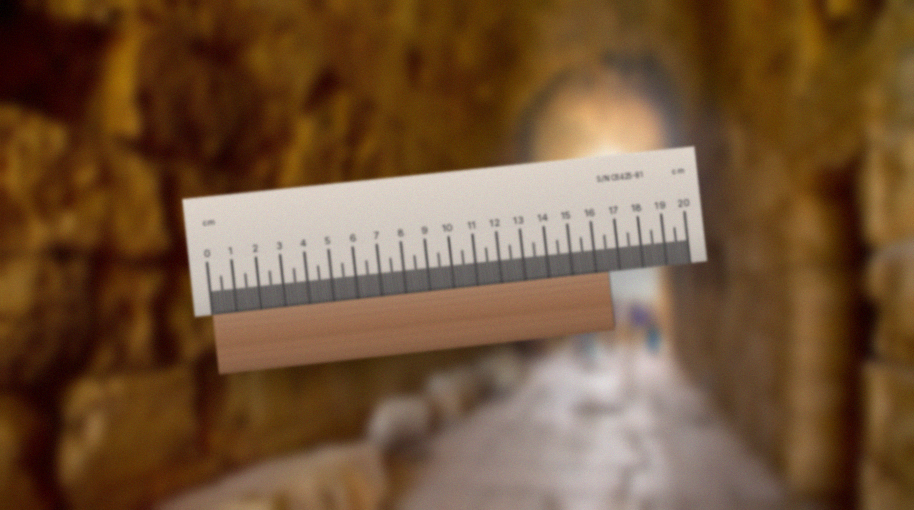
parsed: 16.5 cm
